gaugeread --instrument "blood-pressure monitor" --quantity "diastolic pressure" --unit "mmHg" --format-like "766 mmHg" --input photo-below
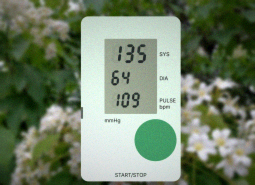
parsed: 64 mmHg
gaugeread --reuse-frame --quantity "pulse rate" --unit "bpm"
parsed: 109 bpm
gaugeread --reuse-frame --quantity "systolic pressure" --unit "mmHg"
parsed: 135 mmHg
